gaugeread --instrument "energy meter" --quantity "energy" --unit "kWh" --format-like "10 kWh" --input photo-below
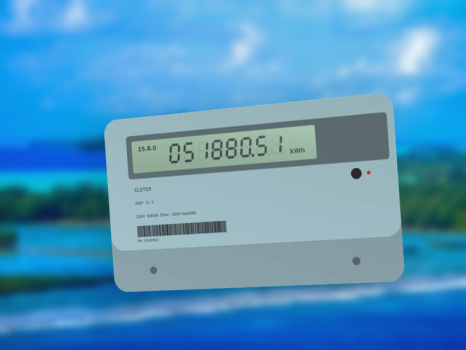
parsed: 51880.51 kWh
